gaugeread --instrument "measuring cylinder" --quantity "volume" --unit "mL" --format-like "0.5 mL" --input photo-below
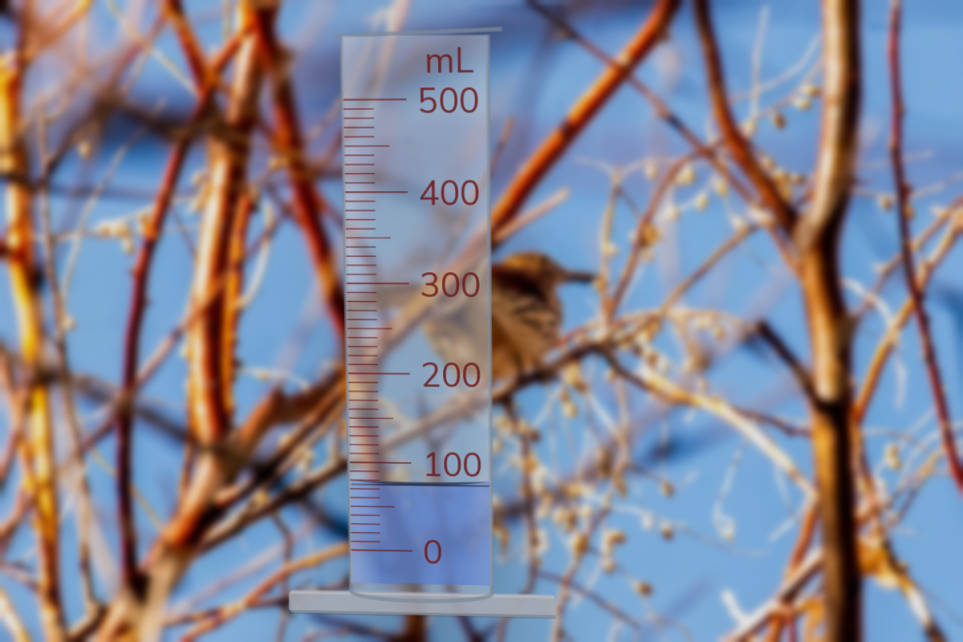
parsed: 75 mL
